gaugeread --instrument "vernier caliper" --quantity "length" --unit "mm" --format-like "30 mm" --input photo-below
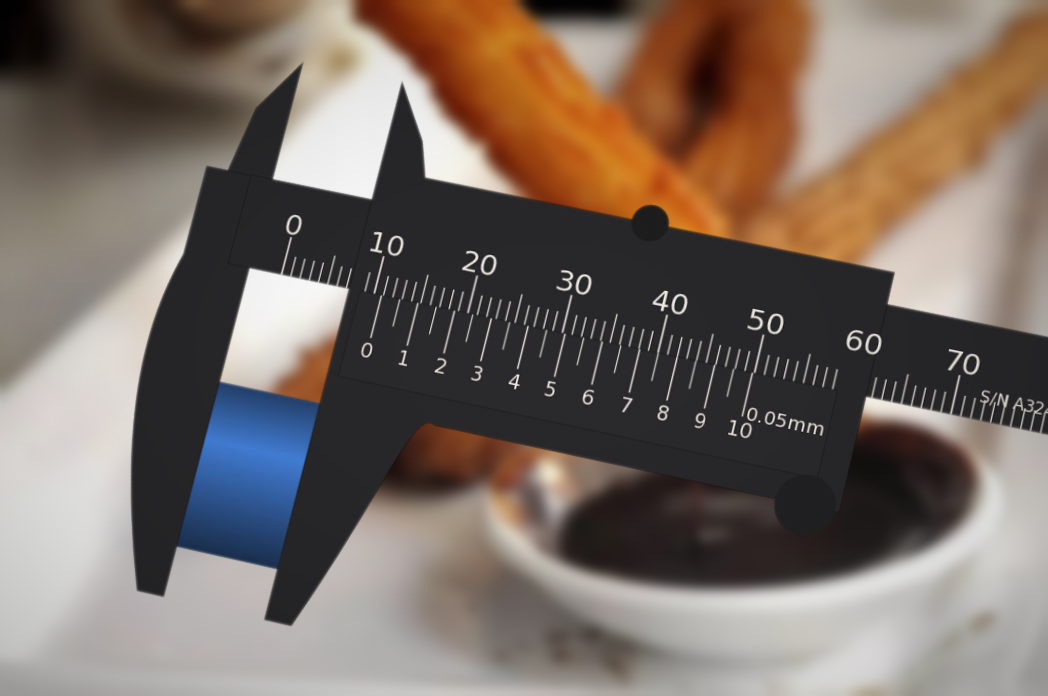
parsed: 10.8 mm
